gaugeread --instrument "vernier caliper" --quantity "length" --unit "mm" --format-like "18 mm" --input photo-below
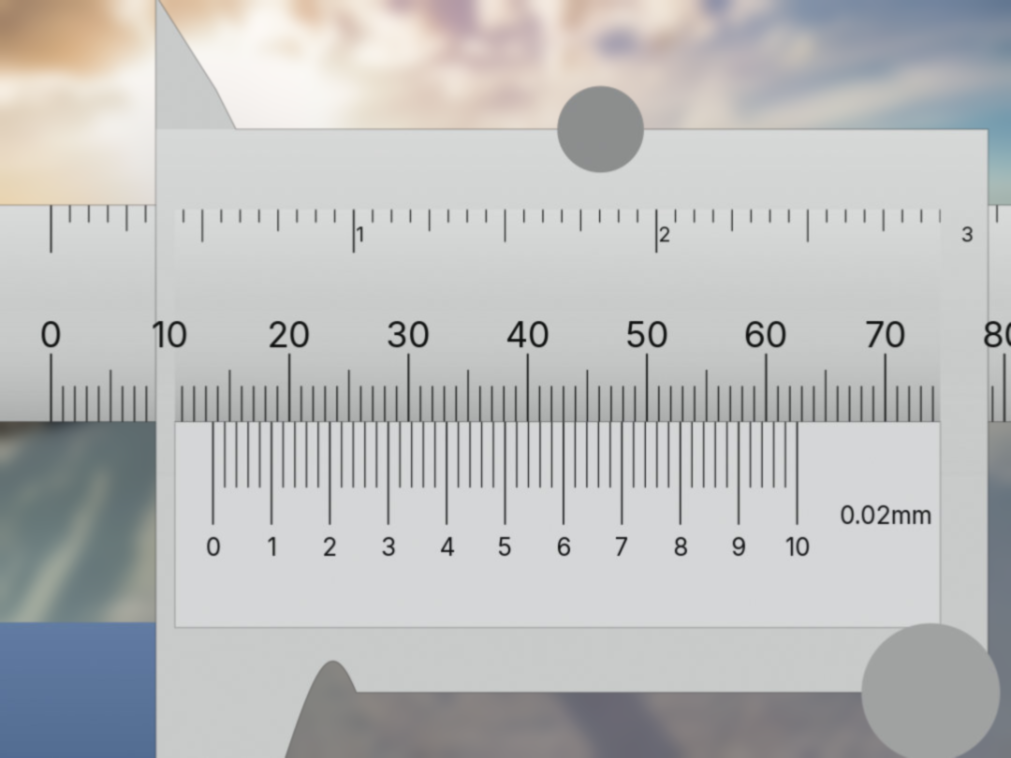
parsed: 13.6 mm
